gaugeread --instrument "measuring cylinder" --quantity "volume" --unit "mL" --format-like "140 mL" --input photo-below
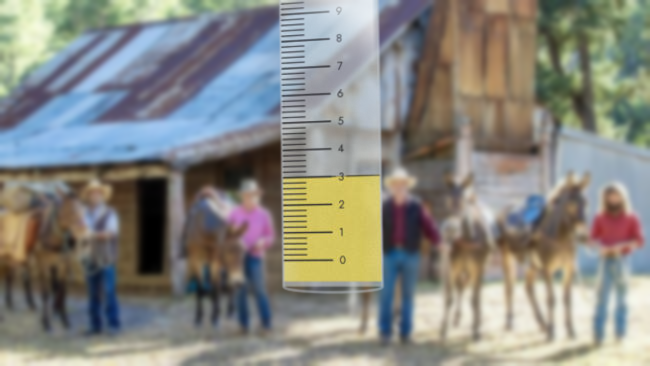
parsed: 3 mL
